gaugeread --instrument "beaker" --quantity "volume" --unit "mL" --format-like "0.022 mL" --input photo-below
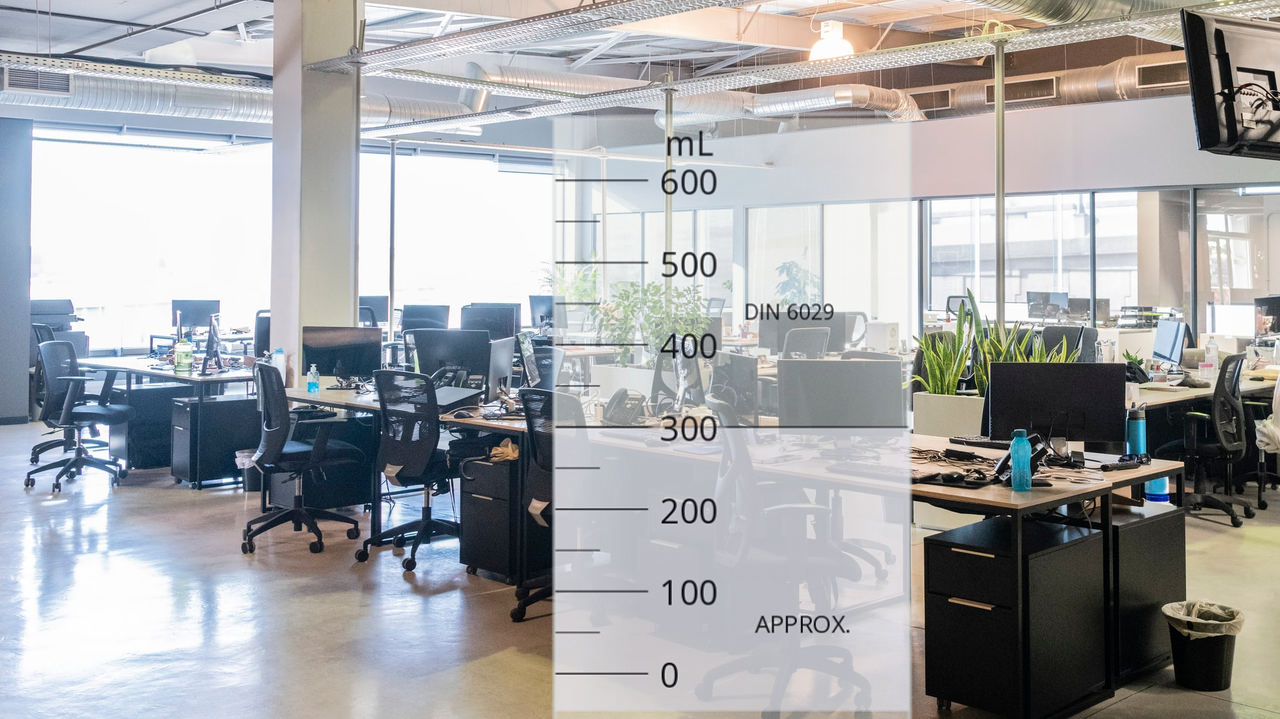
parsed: 300 mL
